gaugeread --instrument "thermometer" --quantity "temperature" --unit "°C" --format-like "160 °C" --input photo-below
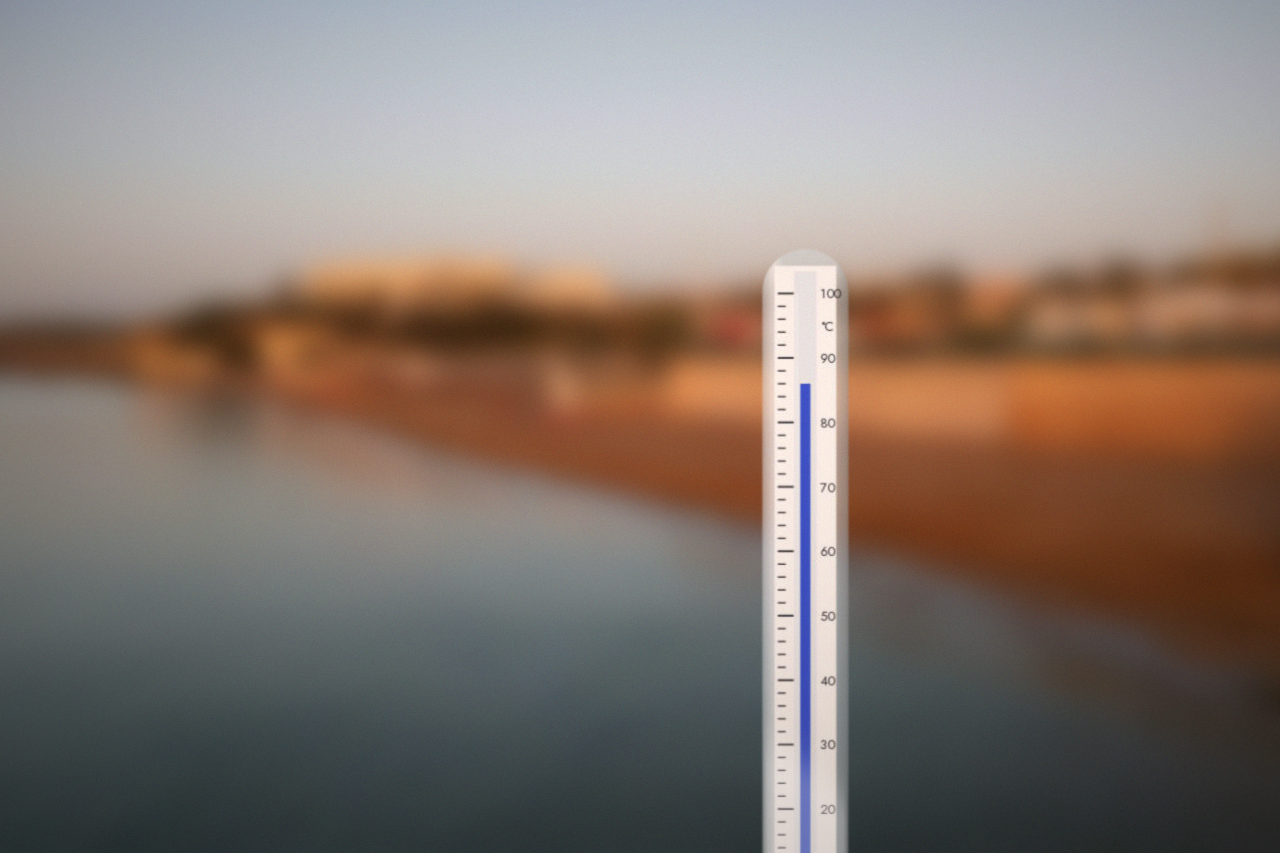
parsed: 86 °C
